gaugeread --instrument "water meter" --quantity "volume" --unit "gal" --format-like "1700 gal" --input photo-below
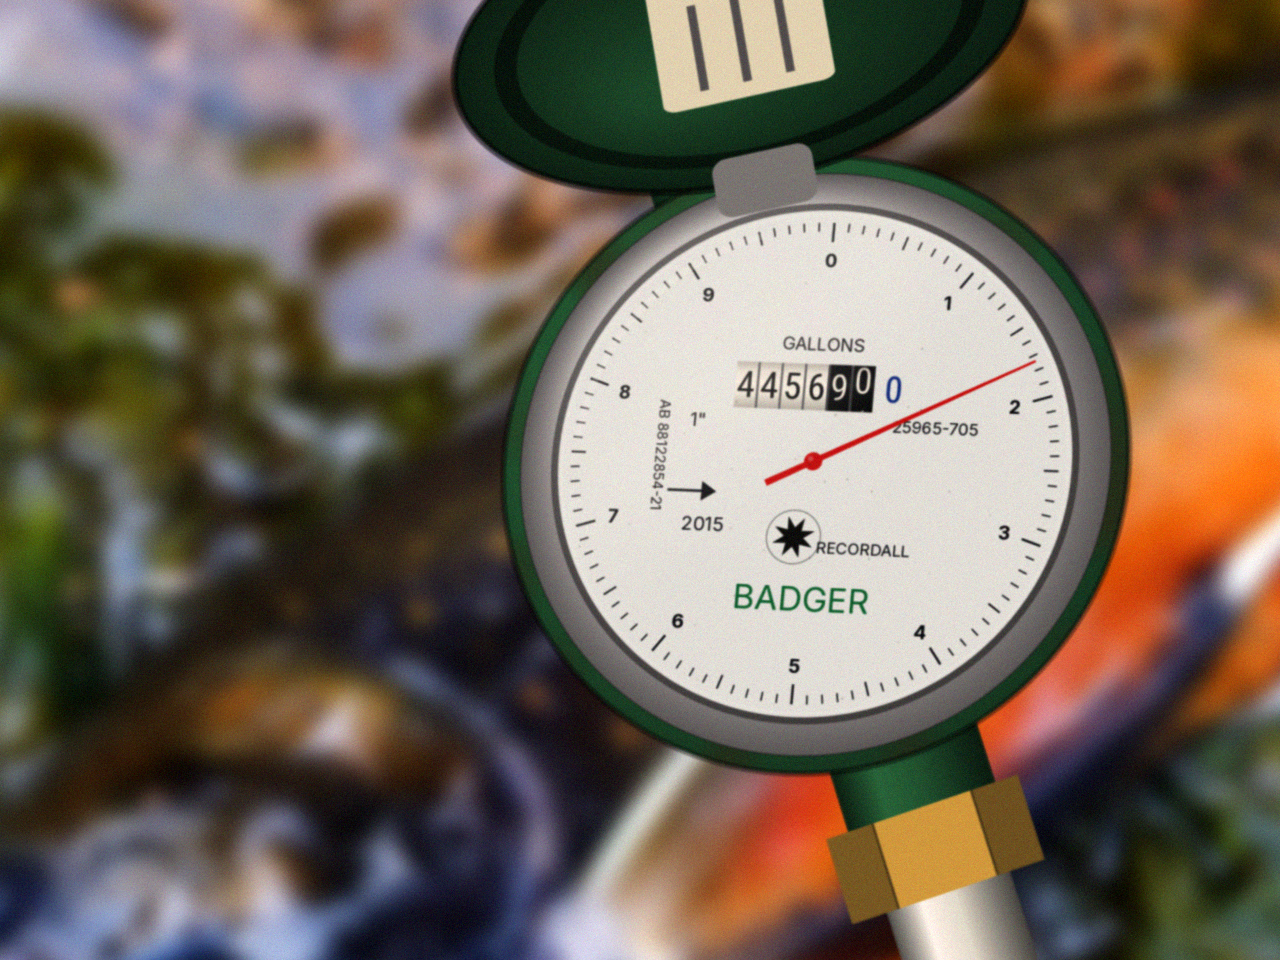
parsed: 4456901.7 gal
